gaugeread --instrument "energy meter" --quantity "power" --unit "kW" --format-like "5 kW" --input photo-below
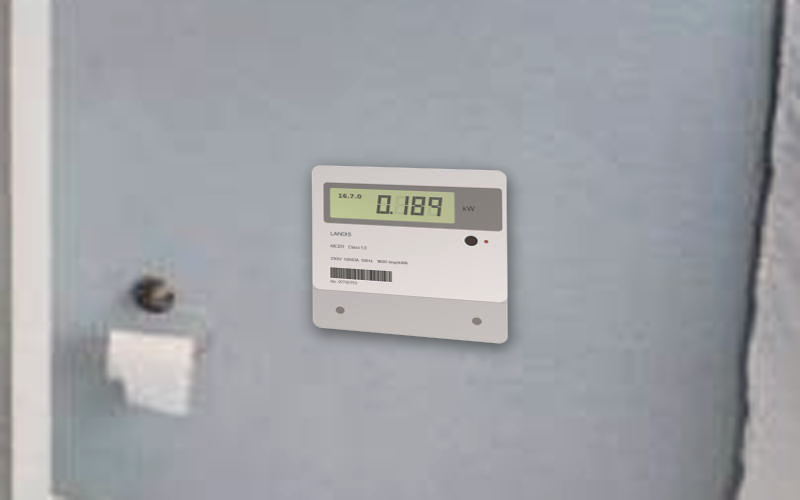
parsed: 0.189 kW
